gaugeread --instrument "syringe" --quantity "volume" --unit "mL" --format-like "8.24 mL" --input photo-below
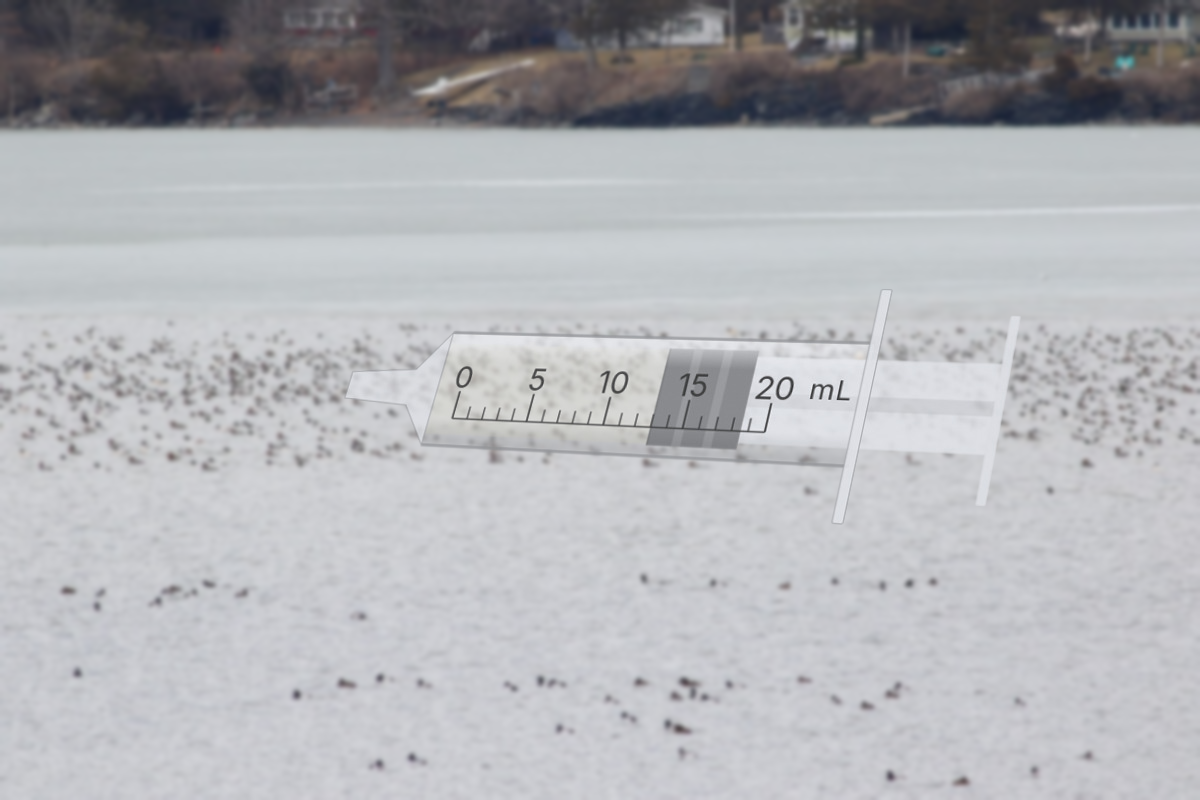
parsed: 13 mL
